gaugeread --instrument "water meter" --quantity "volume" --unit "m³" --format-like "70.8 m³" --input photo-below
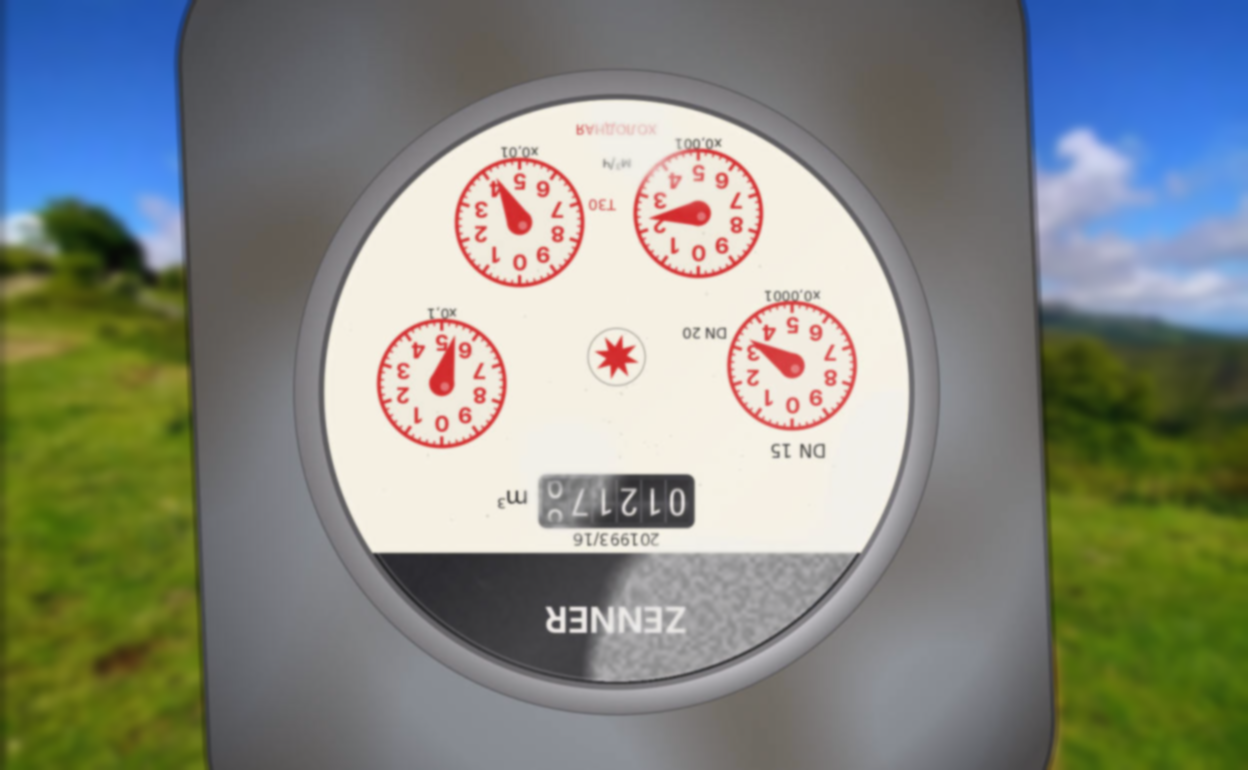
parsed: 12178.5423 m³
